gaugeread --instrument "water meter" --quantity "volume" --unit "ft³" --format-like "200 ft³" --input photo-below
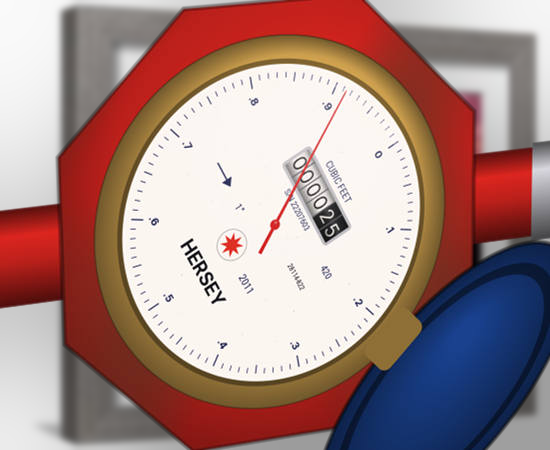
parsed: 24.91 ft³
